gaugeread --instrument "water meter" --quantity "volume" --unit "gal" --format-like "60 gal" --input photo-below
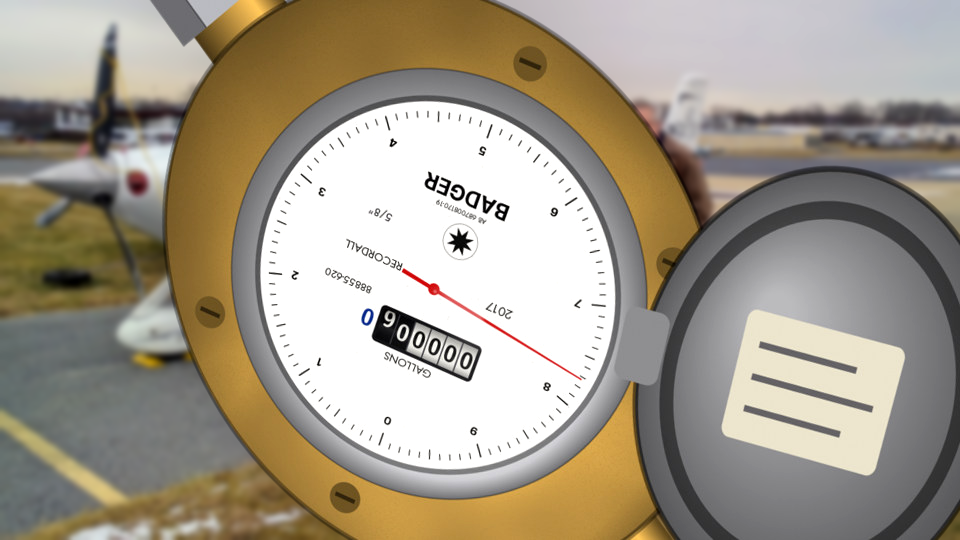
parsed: 57.7 gal
